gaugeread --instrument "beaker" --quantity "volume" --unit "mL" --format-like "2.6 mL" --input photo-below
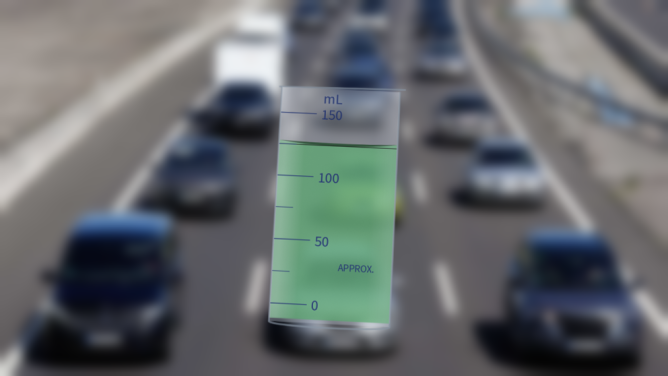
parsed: 125 mL
